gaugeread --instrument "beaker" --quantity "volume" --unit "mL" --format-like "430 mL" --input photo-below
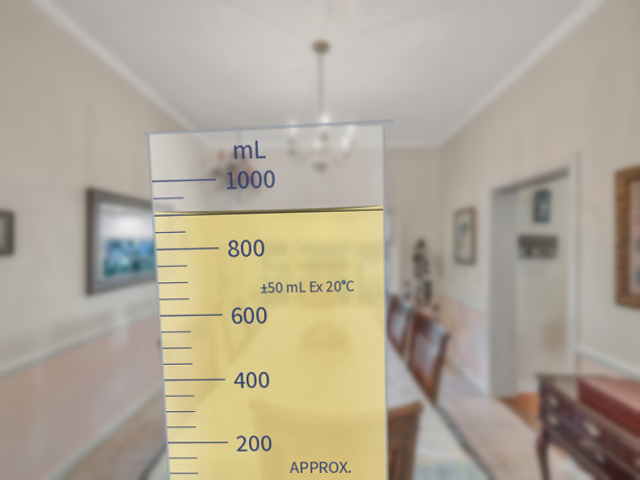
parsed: 900 mL
